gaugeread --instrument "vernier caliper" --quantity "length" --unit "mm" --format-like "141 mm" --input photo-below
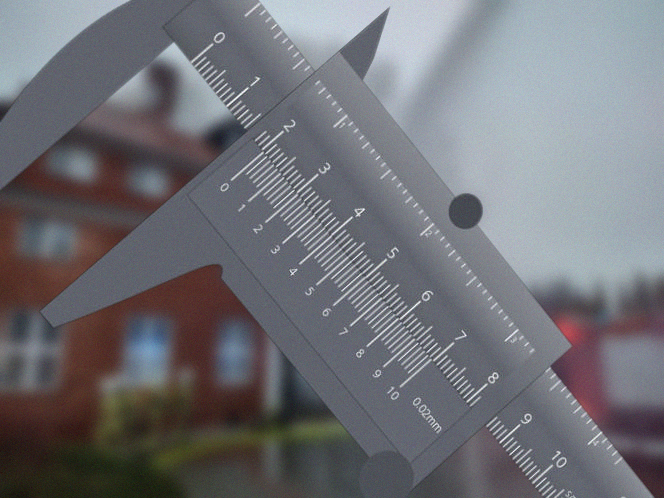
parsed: 20.5 mm
